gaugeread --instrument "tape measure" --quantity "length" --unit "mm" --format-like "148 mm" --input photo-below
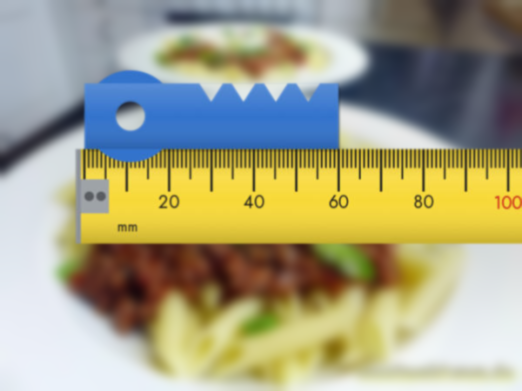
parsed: 60 mm
